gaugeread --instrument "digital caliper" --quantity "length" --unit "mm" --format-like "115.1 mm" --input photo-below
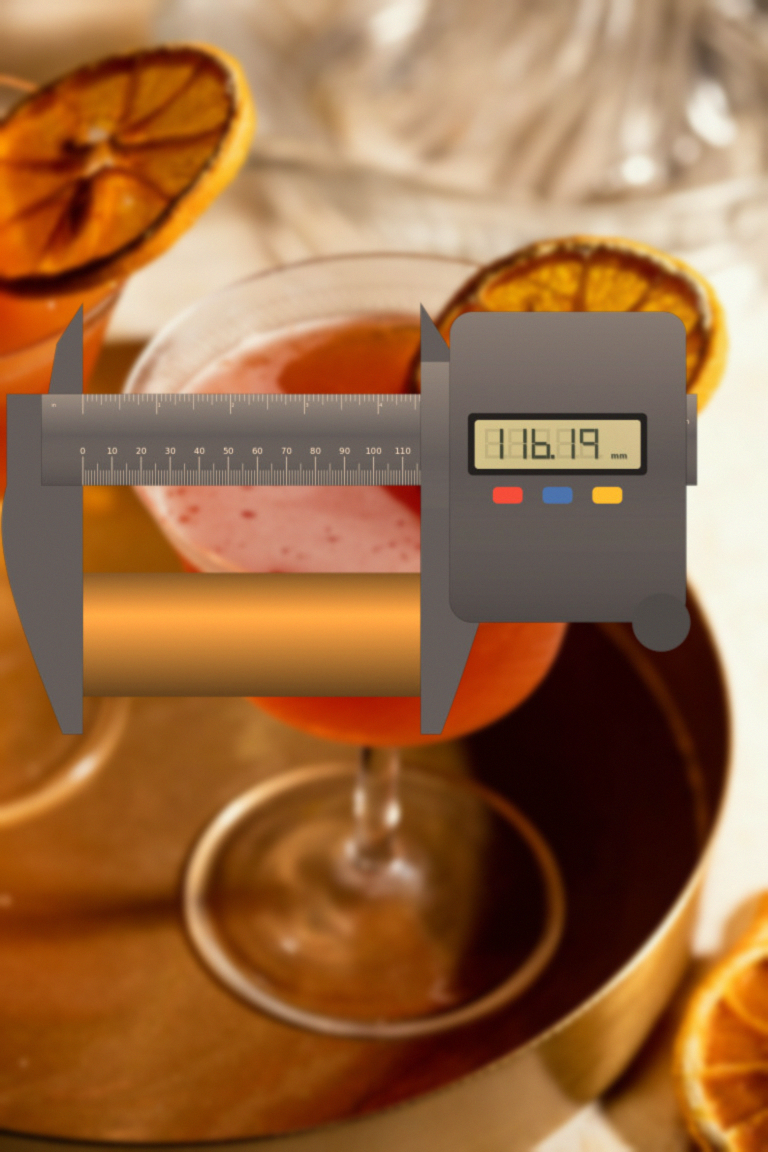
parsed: 116.19 mm
